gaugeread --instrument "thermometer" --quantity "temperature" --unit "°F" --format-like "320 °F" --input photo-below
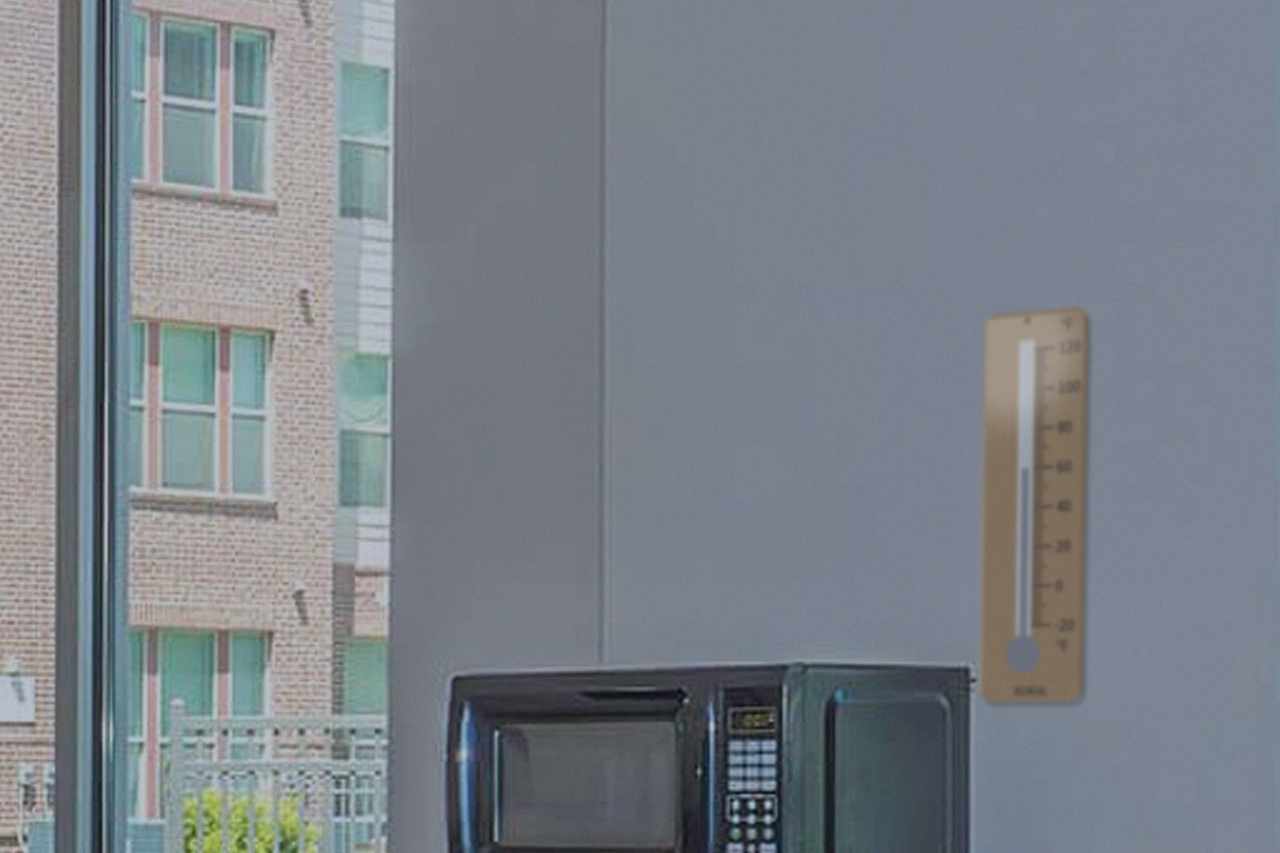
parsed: 60 °F
